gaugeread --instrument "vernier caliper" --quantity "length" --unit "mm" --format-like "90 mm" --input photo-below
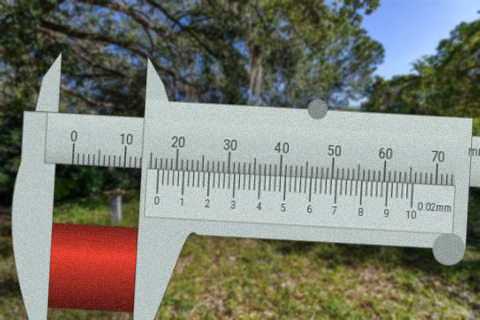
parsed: 16.5 mm
